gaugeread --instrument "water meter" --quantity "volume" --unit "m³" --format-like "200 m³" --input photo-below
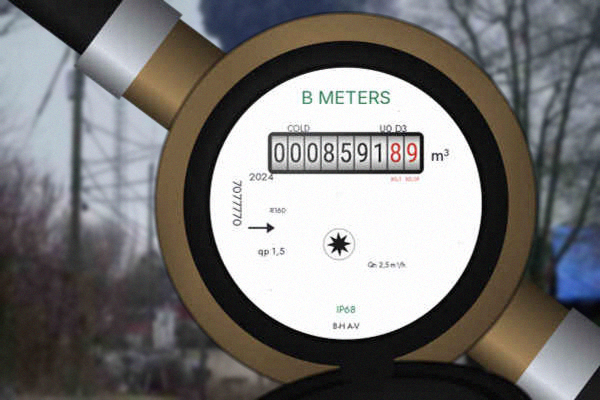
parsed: 8591.89 m³
